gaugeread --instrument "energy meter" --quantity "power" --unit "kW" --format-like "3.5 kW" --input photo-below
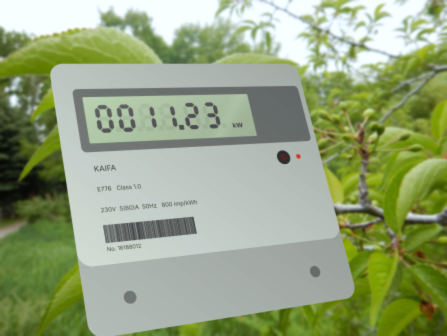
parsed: 11.23 kW
